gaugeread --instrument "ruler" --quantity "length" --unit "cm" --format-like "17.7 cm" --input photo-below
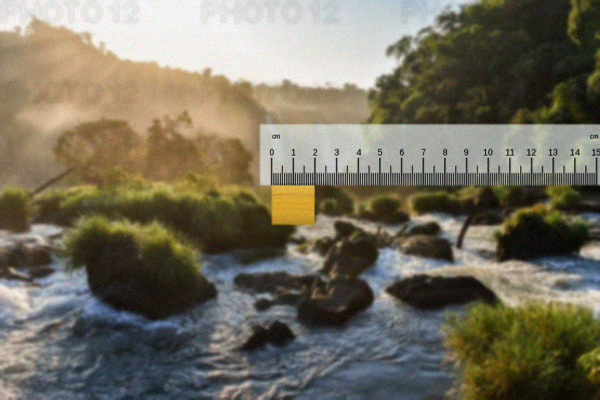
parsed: 2 cm
